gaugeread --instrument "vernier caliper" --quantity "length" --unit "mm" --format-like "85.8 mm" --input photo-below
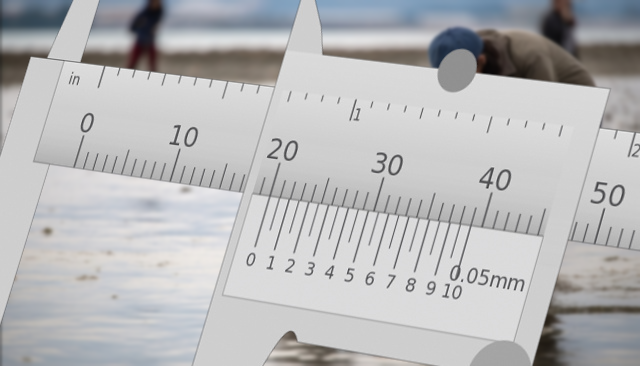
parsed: 20.0 mm
